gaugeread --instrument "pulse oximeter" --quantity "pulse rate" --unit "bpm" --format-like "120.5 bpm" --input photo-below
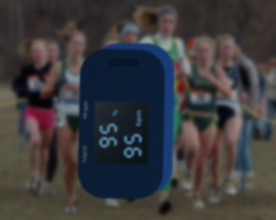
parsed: 95 bpm
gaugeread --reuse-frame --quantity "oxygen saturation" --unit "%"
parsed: 95 %
